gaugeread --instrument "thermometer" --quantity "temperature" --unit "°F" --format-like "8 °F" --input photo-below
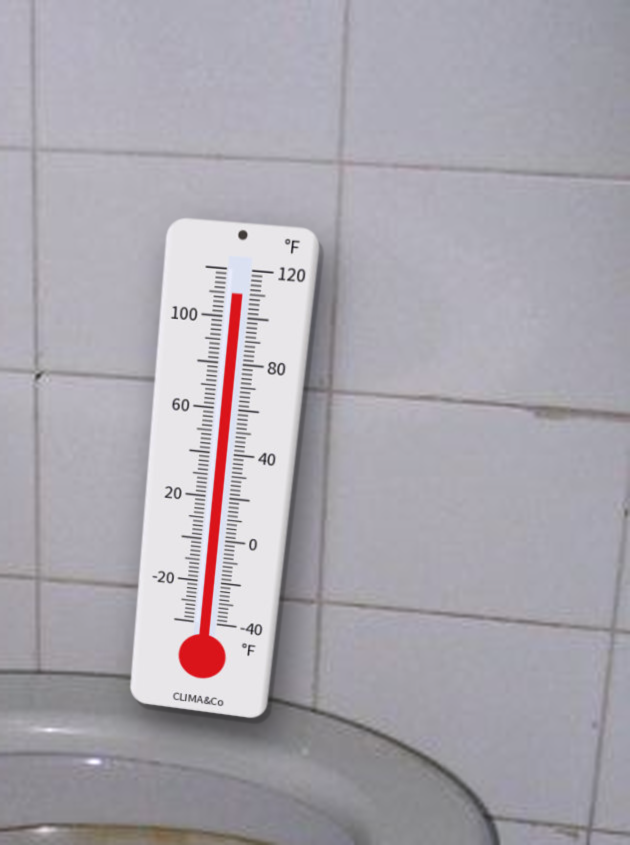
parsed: 110 °F
